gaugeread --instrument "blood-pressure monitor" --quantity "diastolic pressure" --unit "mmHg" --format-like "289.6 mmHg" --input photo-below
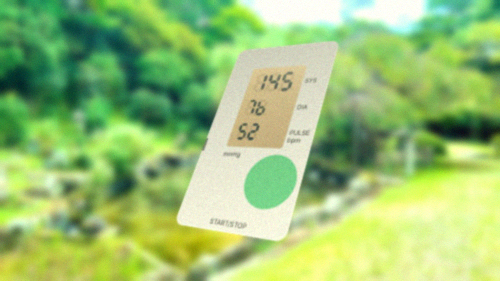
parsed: 76 mmHg
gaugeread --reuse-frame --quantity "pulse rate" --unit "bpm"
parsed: 52 bpm
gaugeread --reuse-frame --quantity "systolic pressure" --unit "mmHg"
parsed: 145 mmHg
